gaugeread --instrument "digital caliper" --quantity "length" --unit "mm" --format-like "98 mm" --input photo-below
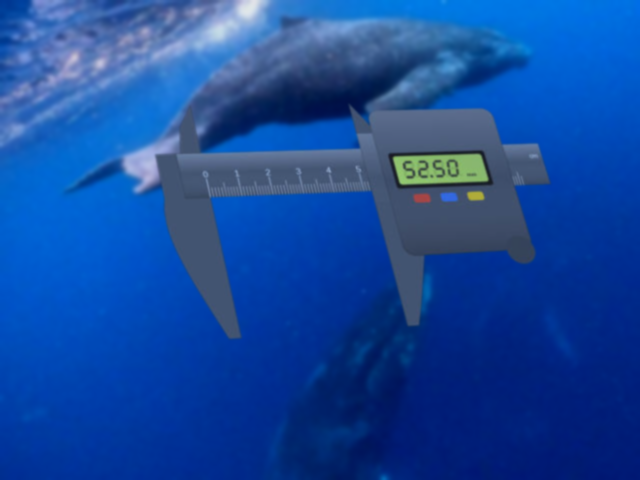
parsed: 52.50 mm
